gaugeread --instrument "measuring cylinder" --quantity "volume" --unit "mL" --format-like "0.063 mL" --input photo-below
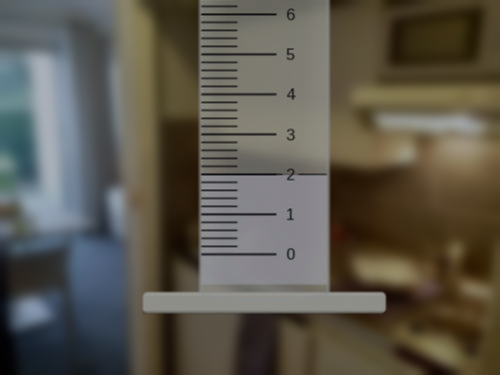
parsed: 2 mL
